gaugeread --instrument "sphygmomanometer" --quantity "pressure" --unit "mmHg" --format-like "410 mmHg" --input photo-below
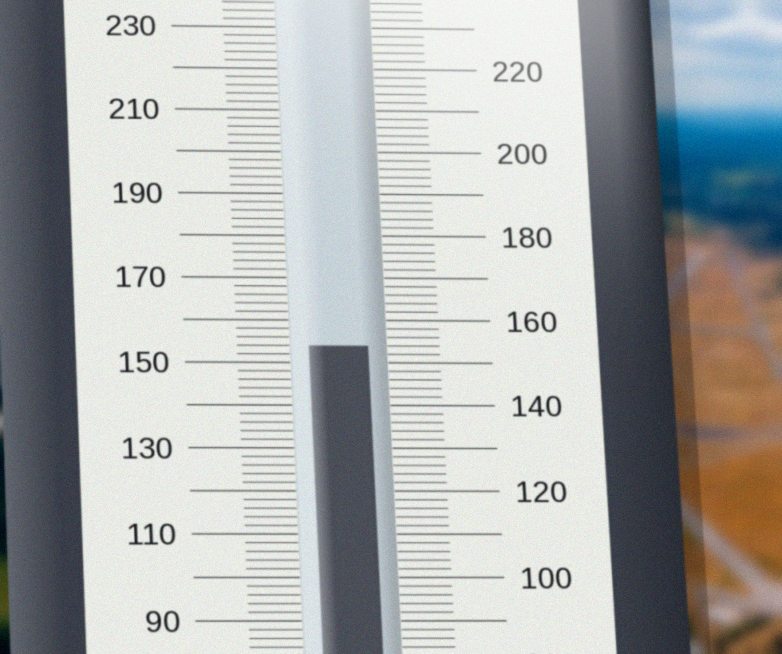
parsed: 154 mmHg
